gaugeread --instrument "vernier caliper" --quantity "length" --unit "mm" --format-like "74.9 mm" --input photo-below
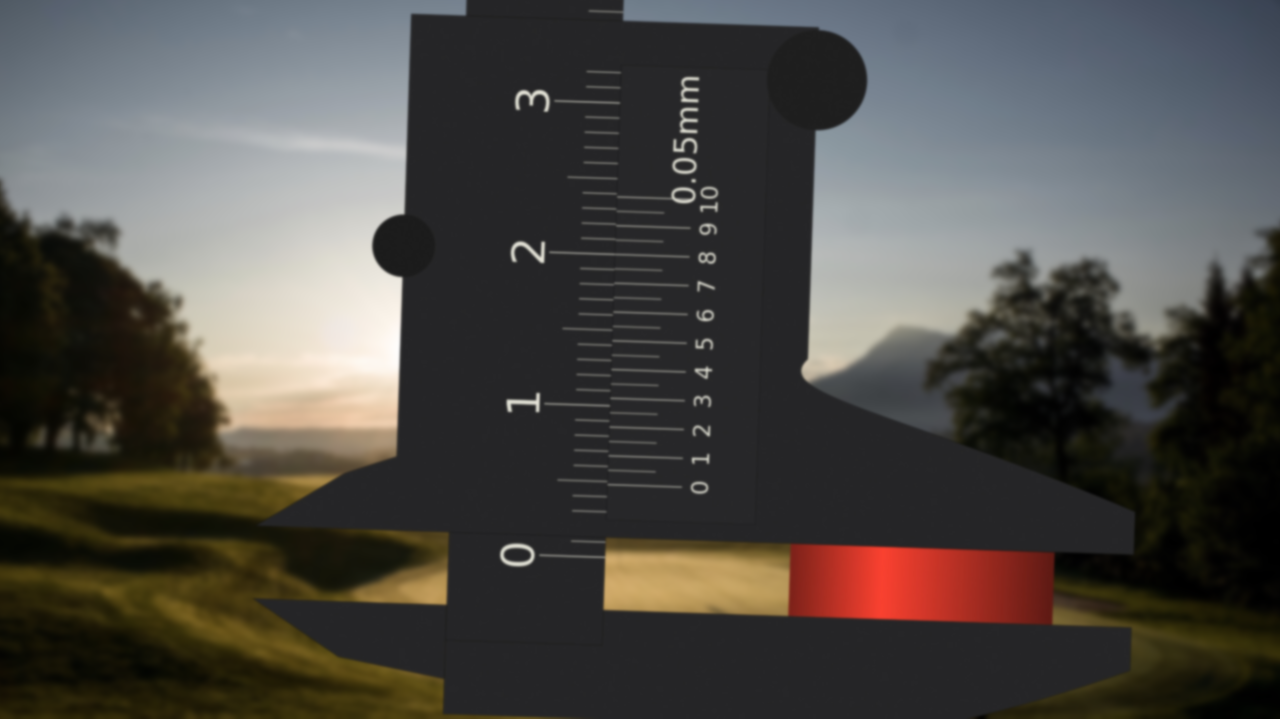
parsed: 4.8 mm
